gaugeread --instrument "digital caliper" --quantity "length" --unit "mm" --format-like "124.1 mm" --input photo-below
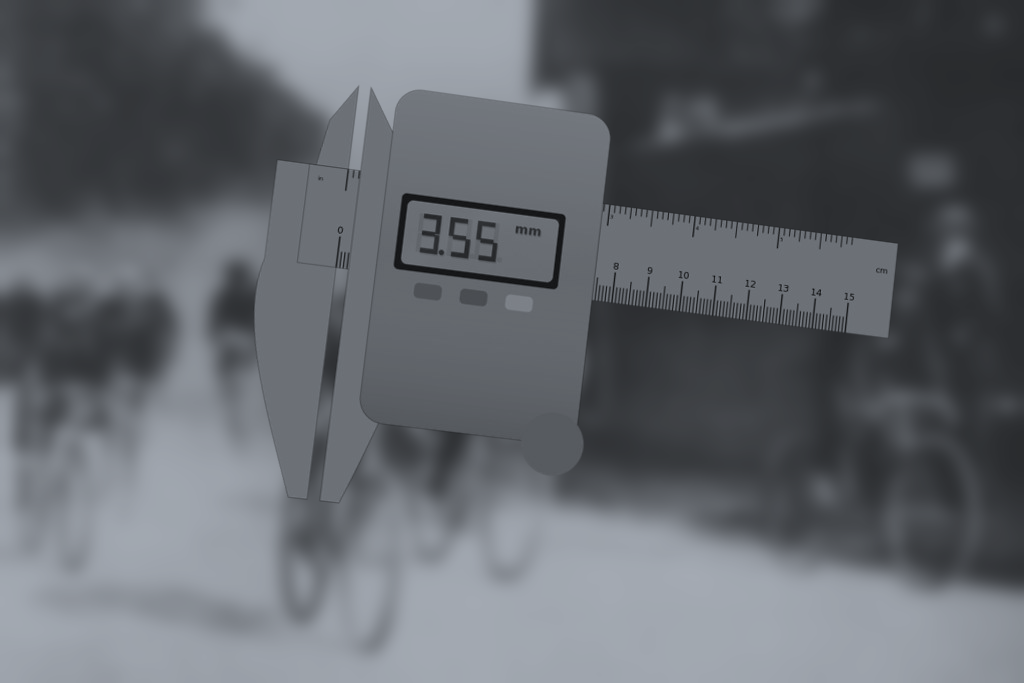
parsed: 3.55 mm
